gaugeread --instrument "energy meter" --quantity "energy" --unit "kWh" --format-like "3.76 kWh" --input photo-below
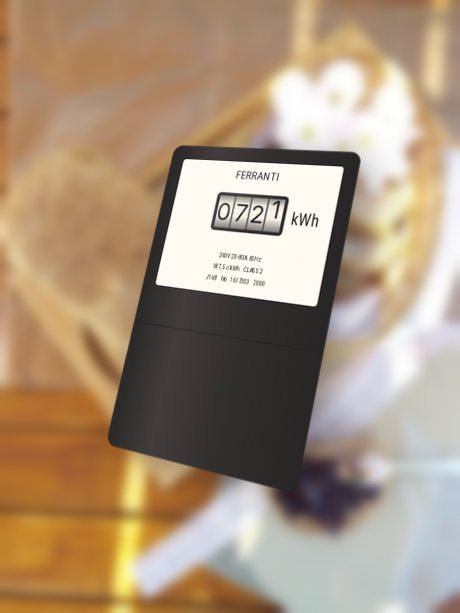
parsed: 721 kWh
